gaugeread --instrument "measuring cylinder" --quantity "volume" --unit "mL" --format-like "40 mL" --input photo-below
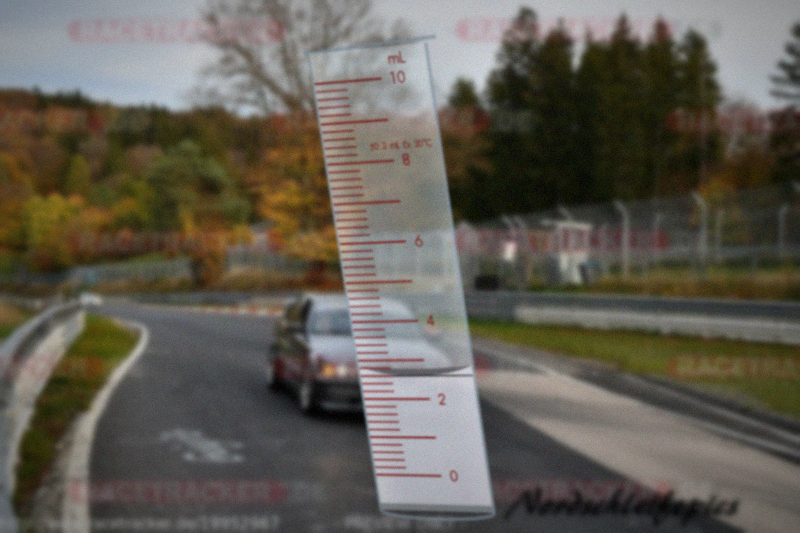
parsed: 2.6 mL
